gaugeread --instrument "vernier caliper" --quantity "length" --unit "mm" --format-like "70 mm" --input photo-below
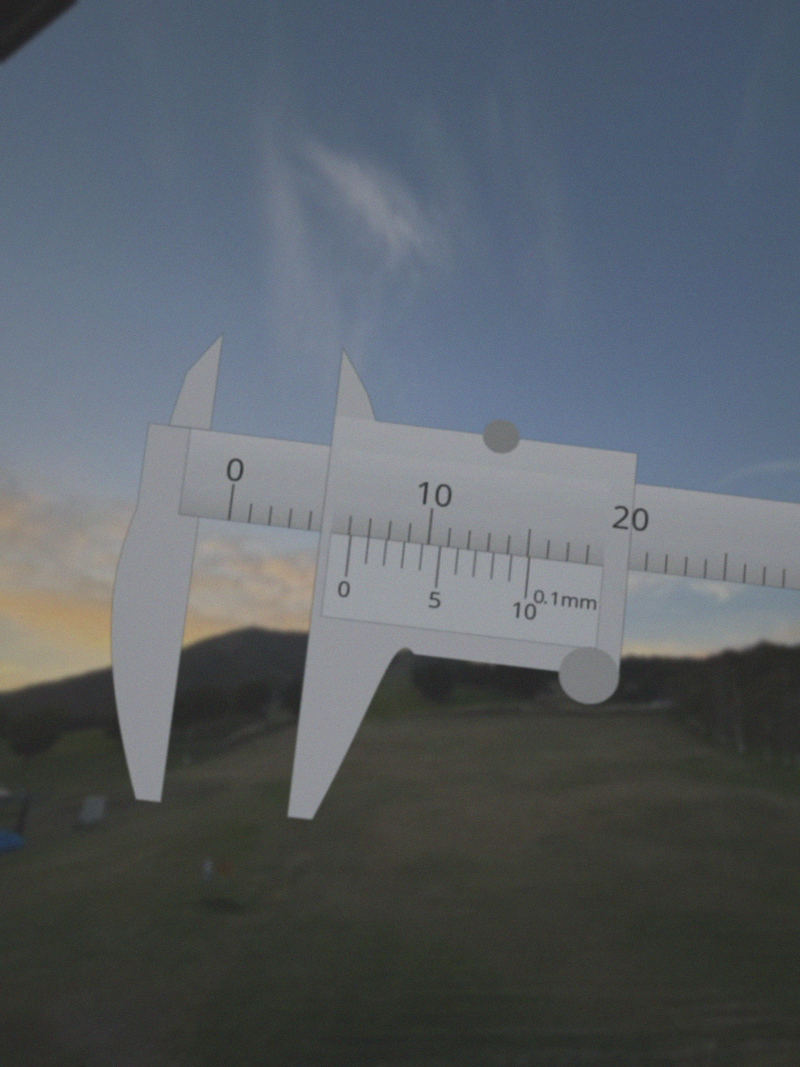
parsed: 6.1 mm
